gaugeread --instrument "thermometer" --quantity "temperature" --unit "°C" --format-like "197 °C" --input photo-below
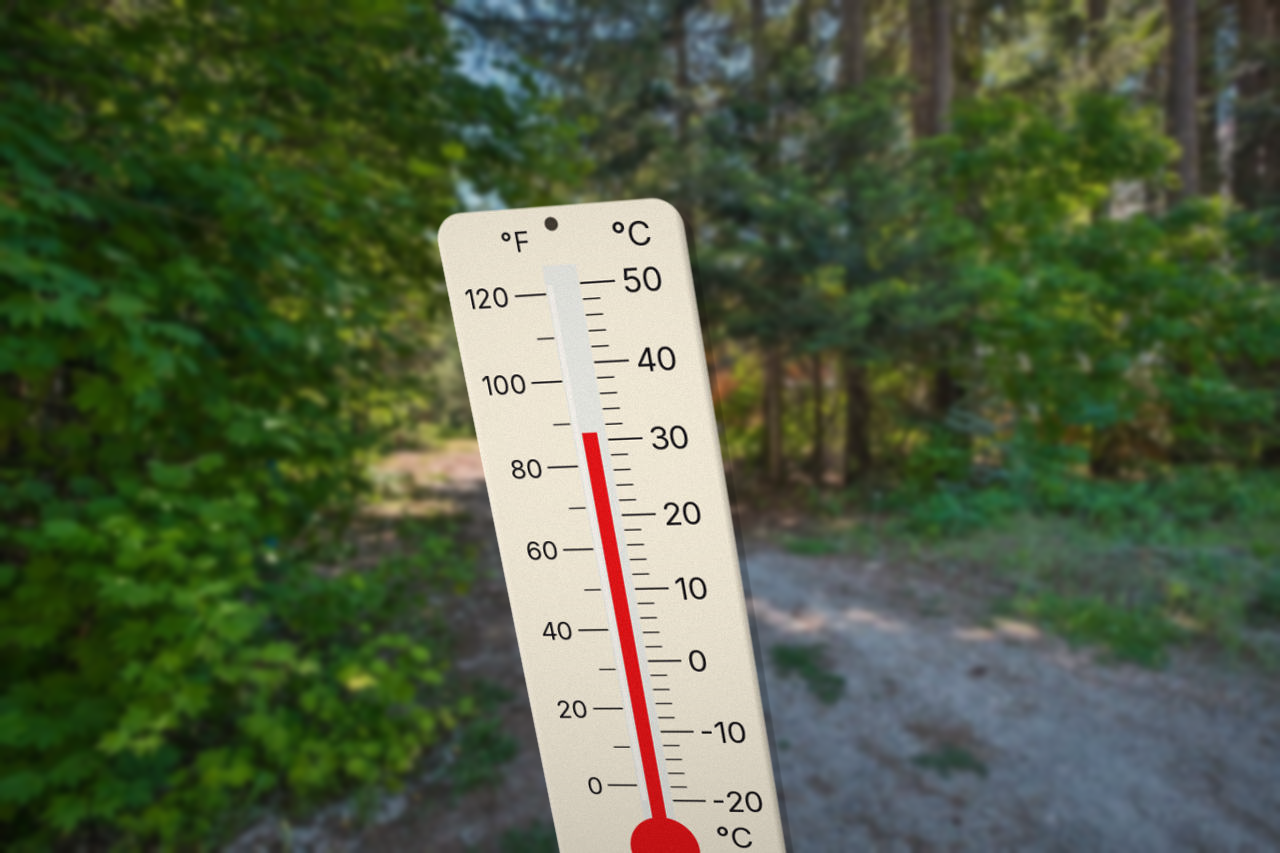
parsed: 31 °C
